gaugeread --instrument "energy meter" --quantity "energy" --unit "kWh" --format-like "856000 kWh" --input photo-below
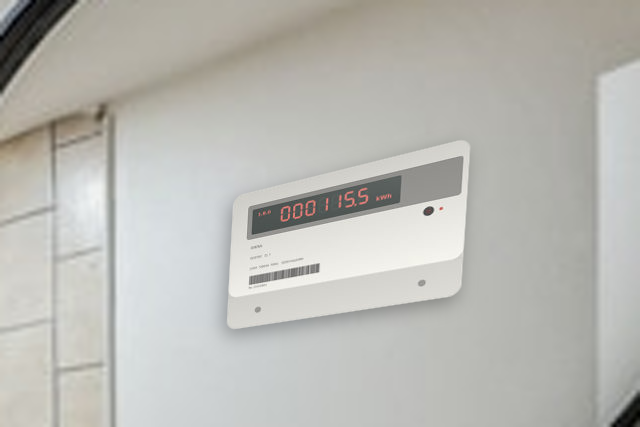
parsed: 115.5 kWh
